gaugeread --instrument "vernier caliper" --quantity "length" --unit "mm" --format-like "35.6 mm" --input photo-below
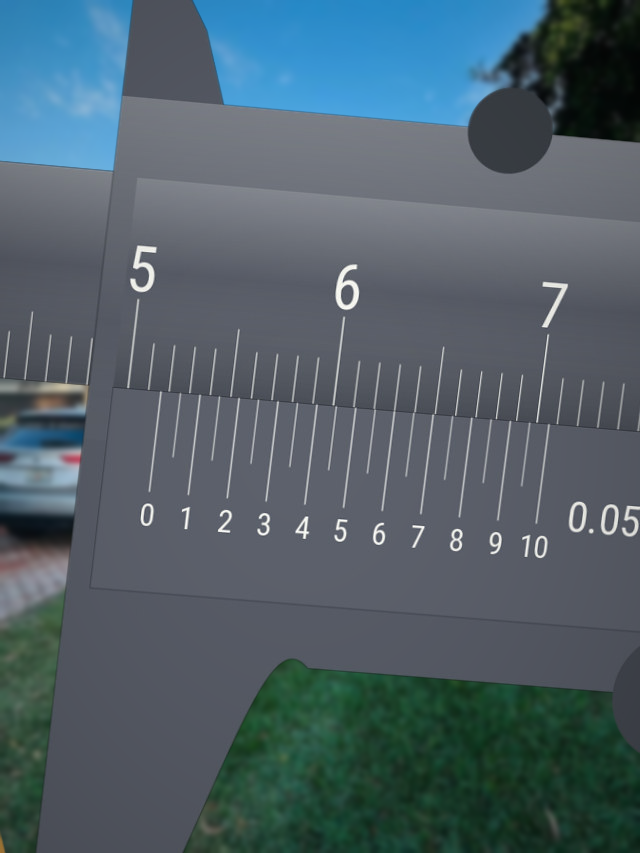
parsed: 51.6 mm
